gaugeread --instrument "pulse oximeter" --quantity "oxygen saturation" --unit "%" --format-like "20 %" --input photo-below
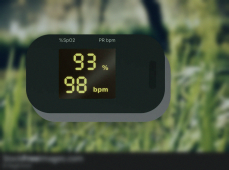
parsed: 93 %
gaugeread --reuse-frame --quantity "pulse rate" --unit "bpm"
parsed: 98 bpm
